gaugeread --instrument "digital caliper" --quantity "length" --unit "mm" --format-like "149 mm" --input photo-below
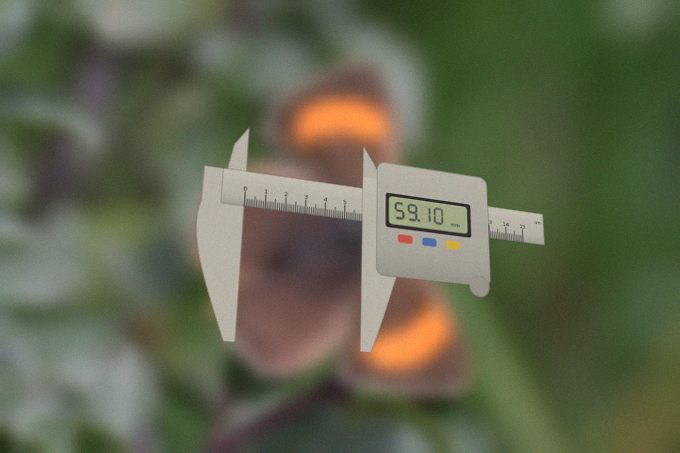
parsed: 59.10 mm
